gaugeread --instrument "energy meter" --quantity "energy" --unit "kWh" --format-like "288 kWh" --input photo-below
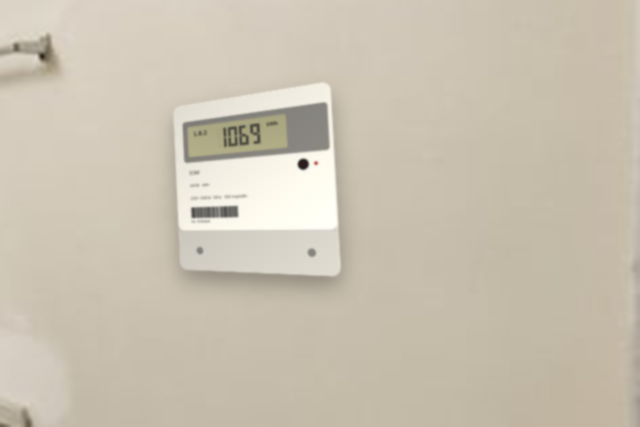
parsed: 1069 kWh
